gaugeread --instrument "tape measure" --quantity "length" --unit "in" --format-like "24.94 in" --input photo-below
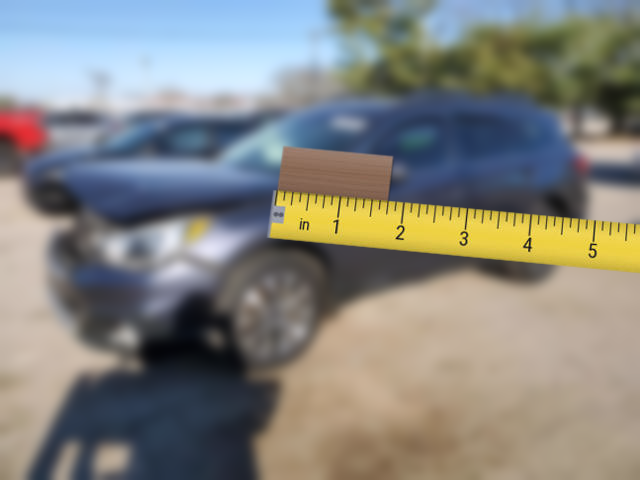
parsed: 1.75 in
